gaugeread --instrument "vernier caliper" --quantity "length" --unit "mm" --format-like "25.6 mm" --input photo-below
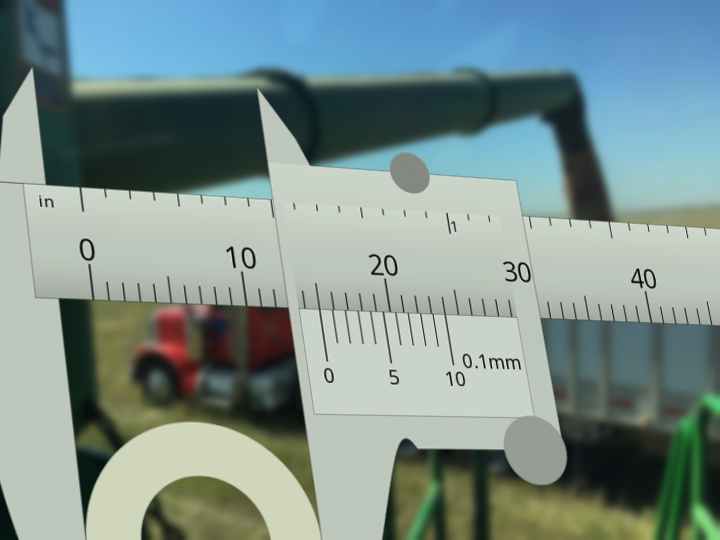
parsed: 15.0 mm
